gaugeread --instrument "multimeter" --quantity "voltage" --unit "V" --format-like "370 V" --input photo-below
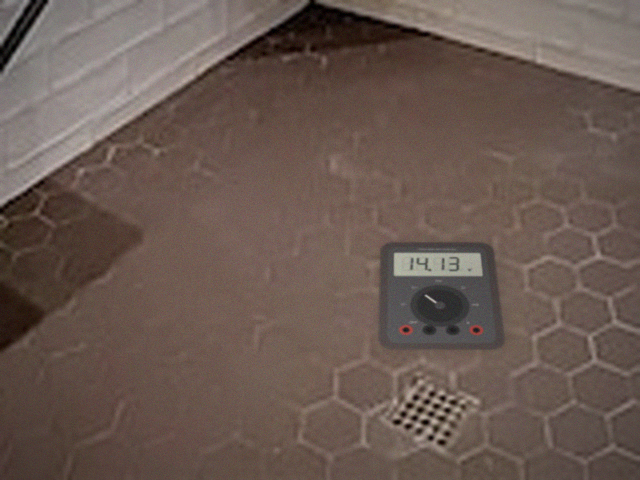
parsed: 14.13 V
